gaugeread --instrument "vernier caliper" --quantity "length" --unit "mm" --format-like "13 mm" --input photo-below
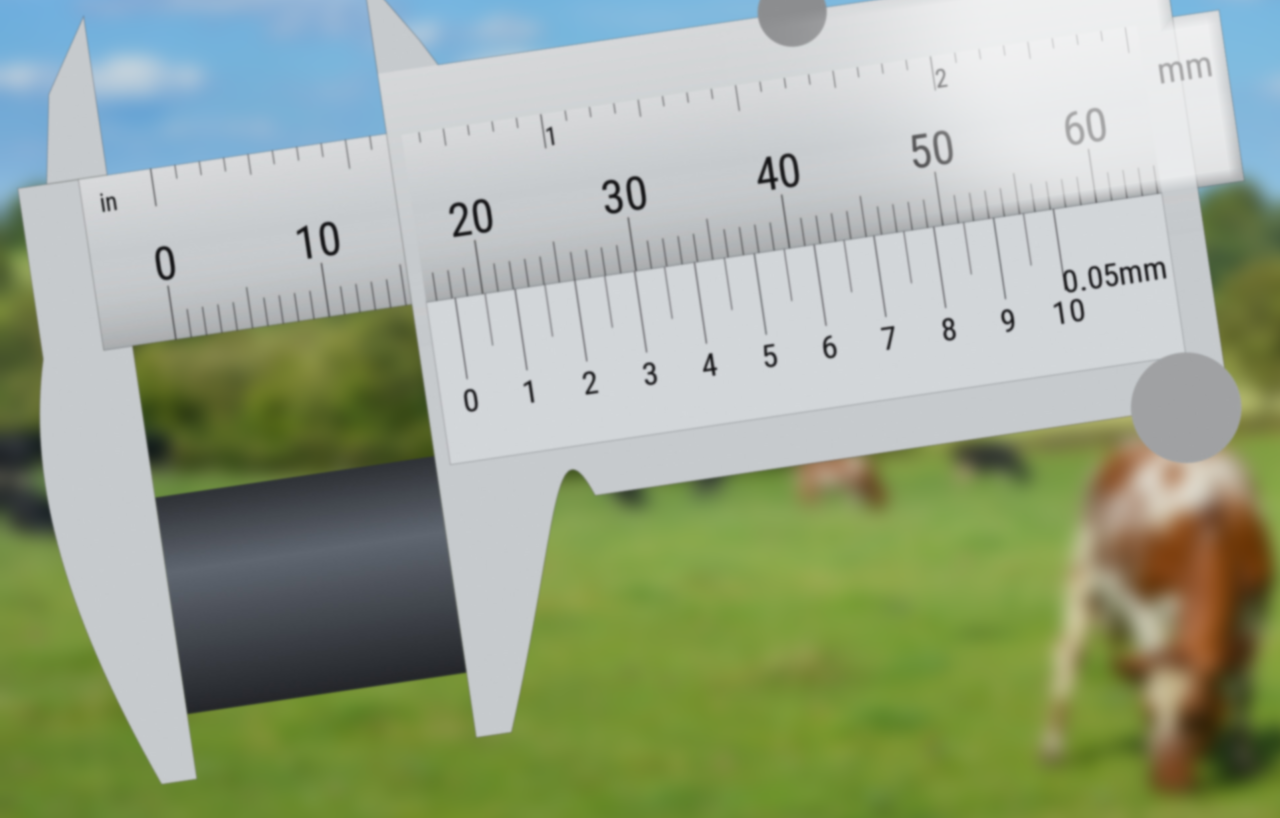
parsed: 18.2 mm
